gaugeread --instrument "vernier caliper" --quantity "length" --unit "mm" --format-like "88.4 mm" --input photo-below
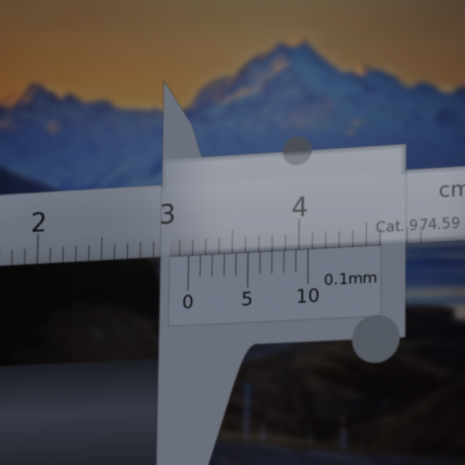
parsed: 31.7 mm
